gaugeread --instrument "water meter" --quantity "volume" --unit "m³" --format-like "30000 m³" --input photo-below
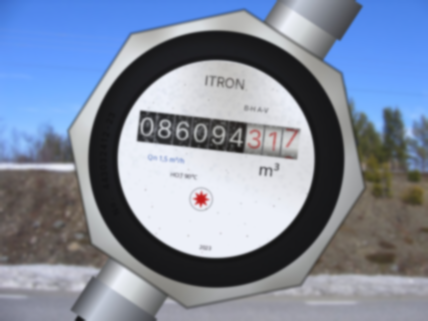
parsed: 86094.317 m³
